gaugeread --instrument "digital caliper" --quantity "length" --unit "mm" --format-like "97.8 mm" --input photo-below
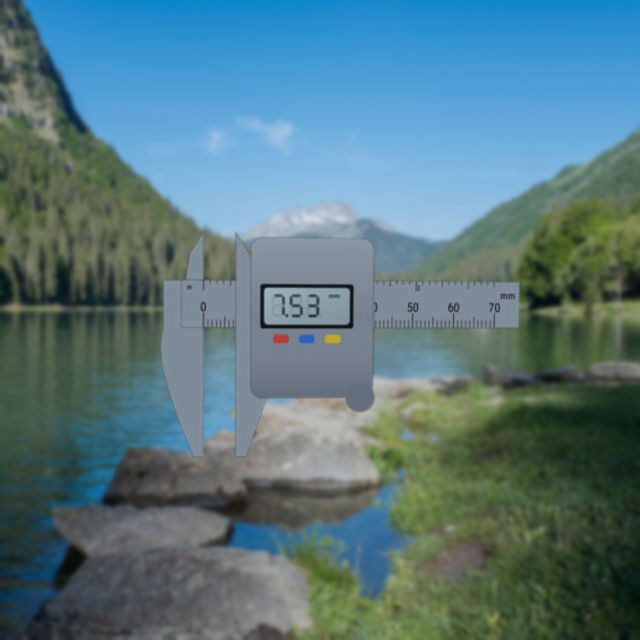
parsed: 7.53 mm
